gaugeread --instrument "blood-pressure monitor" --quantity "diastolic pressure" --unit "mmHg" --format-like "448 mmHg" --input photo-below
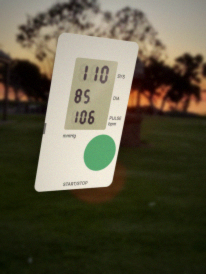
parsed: 85 mmHg
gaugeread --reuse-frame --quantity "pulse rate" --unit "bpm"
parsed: 106 bpm
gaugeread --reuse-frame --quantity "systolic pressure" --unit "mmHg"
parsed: 110 mmHg
